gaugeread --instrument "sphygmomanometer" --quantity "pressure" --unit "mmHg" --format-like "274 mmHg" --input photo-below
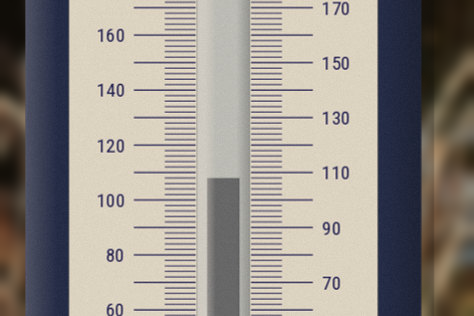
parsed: 108 mmHg
